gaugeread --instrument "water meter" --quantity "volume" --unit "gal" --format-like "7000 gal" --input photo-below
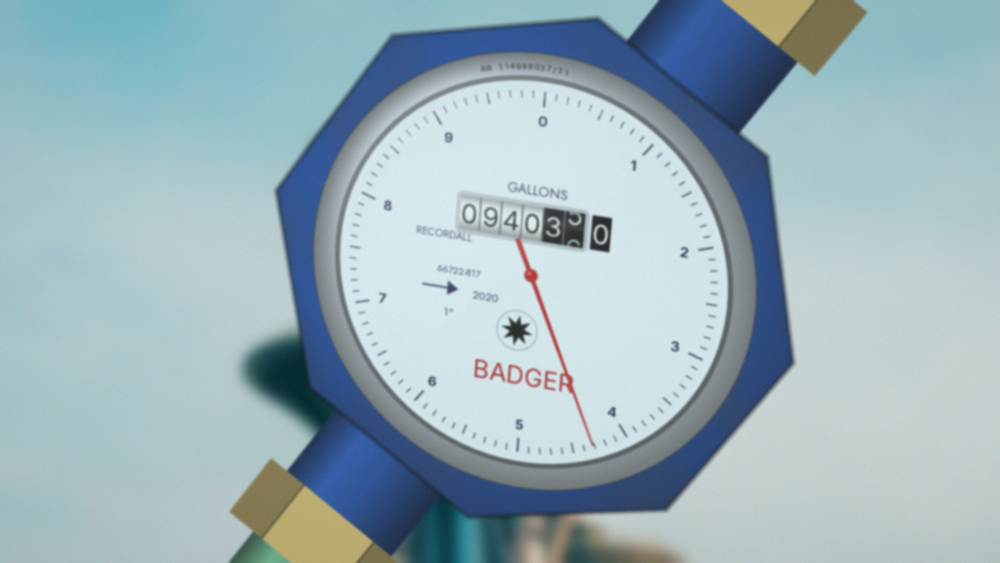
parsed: 940354.3 gal
